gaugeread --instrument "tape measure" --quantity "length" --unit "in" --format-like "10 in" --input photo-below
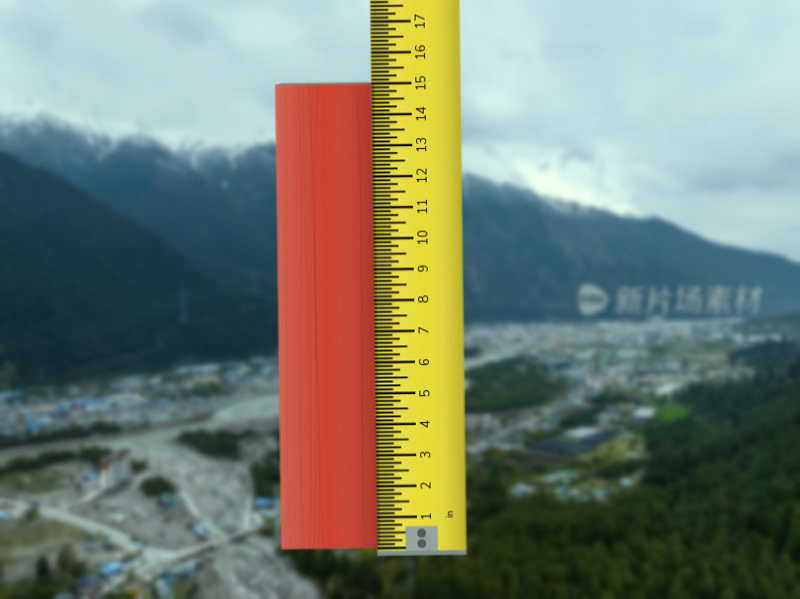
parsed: 15 in
